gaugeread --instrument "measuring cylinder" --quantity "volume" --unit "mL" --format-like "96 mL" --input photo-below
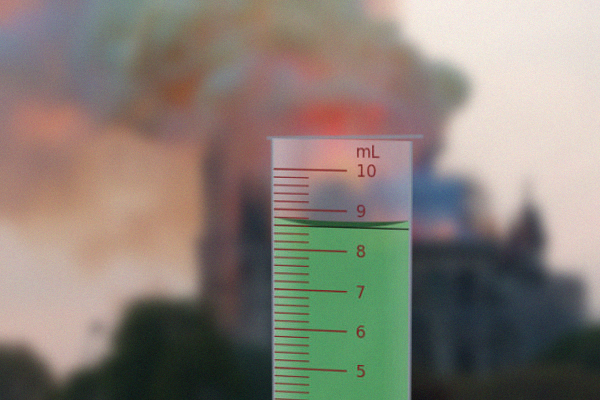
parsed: 8.6 mL
